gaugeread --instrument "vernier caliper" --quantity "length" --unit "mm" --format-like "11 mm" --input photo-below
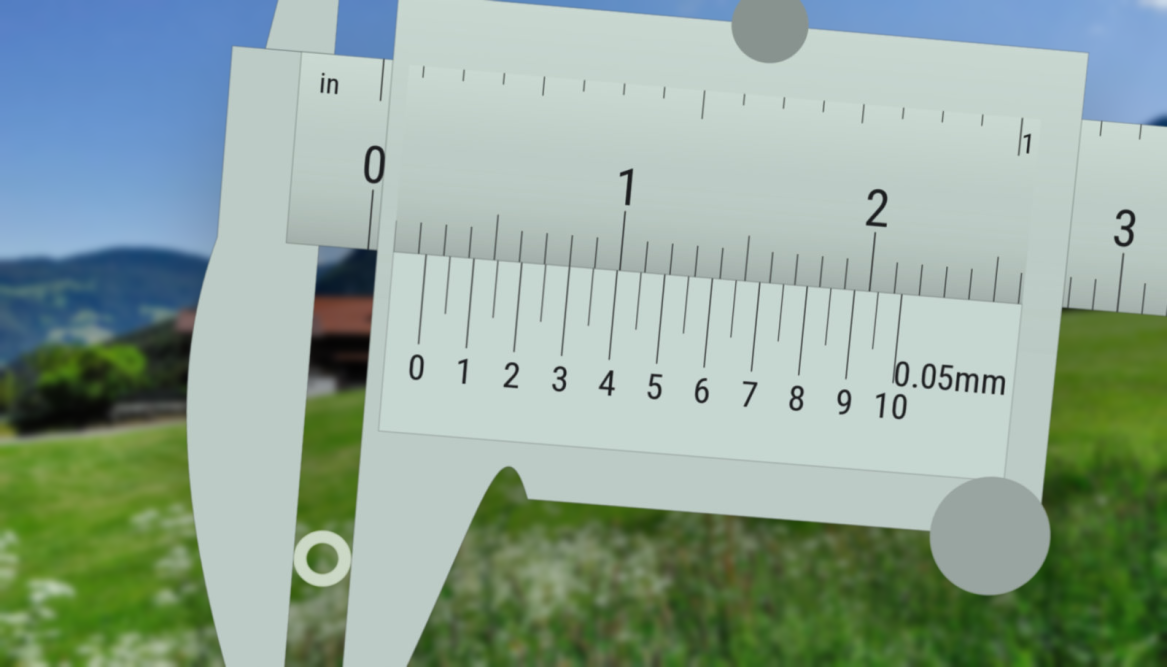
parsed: 2.30 mm
